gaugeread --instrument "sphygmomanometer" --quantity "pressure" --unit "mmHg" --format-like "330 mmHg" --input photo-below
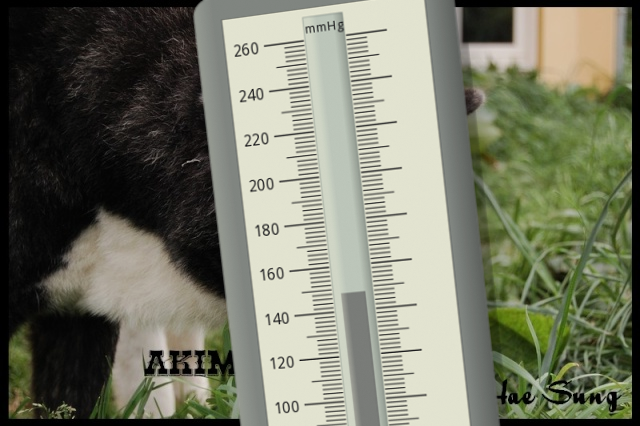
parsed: 148 mmHg
